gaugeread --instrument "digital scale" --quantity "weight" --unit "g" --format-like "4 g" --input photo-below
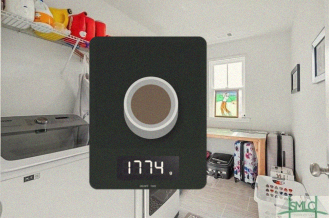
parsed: 1774 g
